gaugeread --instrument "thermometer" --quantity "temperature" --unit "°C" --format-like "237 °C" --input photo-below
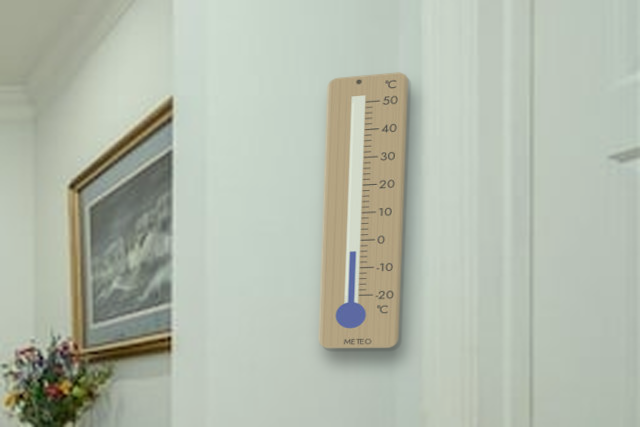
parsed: -4 °C
